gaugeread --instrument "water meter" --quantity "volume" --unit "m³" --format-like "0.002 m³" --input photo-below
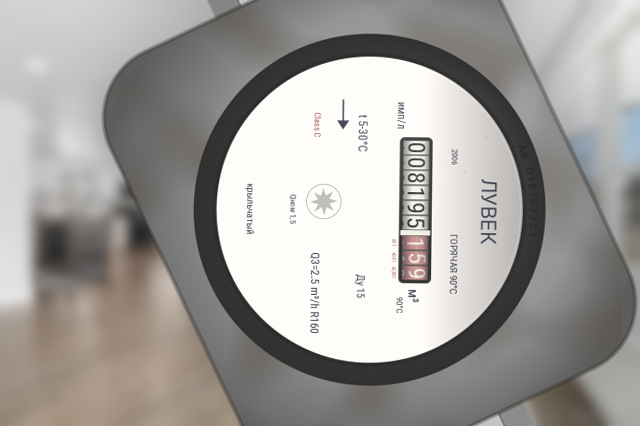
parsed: 8195.159 m³
